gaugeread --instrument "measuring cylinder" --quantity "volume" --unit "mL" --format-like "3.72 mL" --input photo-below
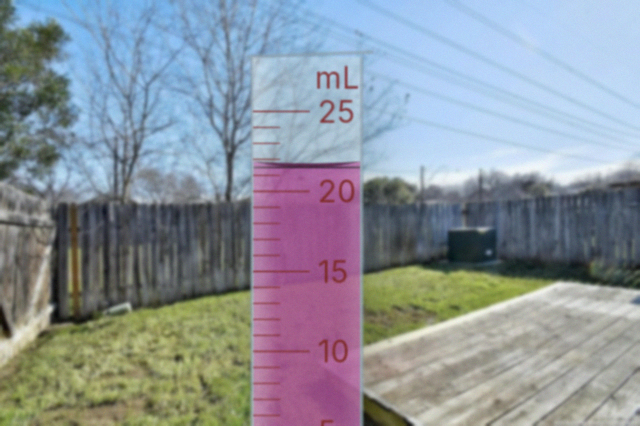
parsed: 21.5 mL
